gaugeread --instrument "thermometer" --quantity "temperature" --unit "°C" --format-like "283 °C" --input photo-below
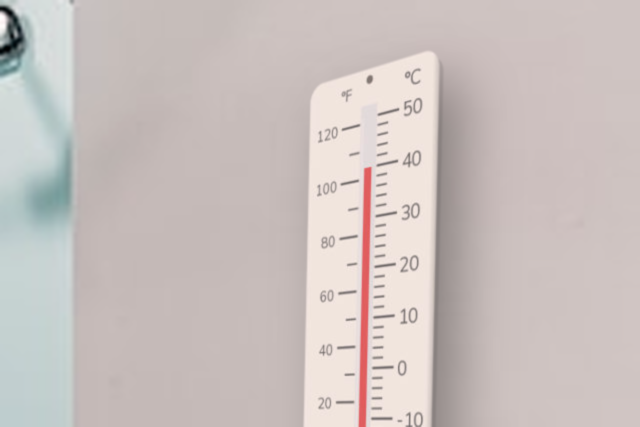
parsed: 40 °C
